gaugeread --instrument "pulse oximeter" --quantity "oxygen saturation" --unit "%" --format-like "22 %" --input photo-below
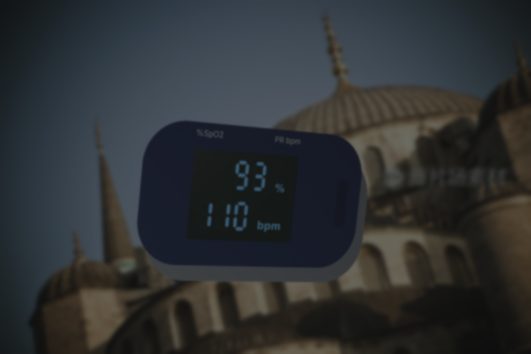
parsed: 93 %
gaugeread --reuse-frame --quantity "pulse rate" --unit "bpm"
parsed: 110 bpm
